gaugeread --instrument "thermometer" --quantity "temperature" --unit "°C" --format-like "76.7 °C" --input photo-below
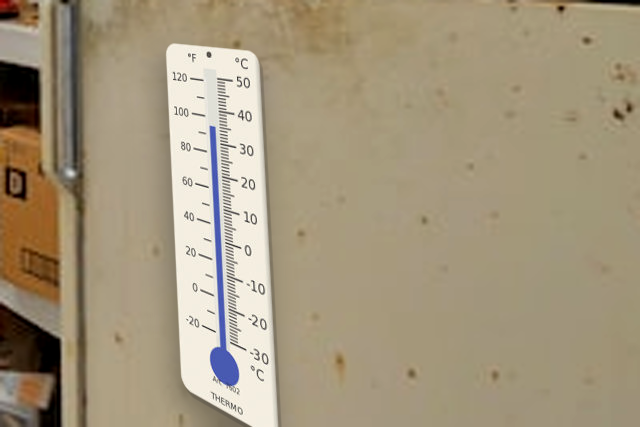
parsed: 35 °C
